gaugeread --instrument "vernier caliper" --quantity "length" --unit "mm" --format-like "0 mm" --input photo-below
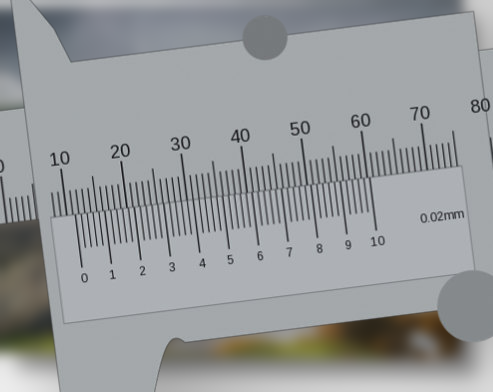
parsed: 11.4 mm
